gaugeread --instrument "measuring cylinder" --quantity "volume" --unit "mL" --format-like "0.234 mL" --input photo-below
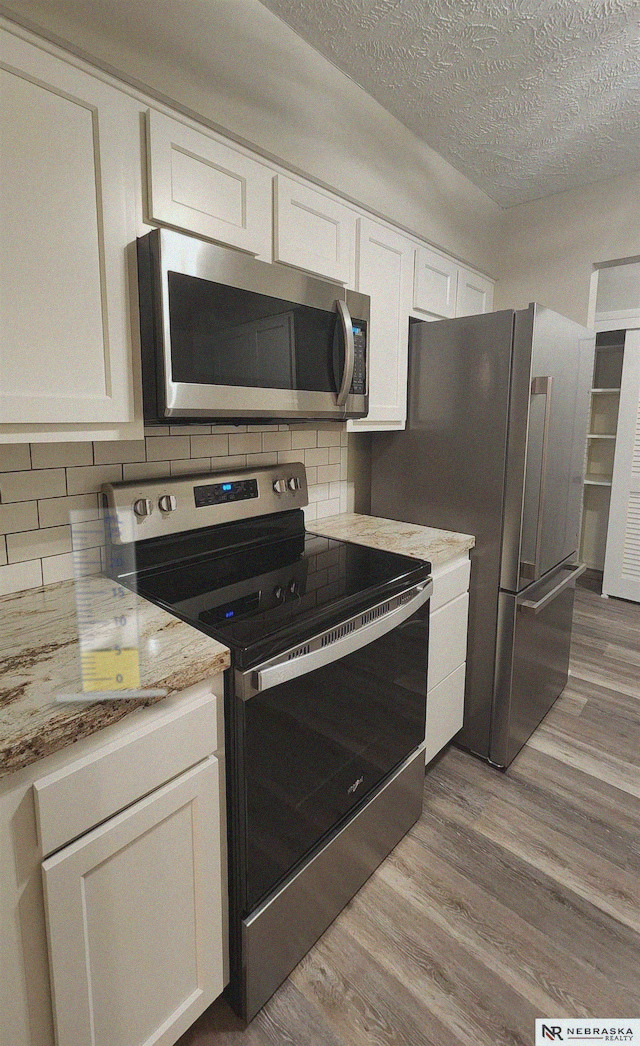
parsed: 5 mL
